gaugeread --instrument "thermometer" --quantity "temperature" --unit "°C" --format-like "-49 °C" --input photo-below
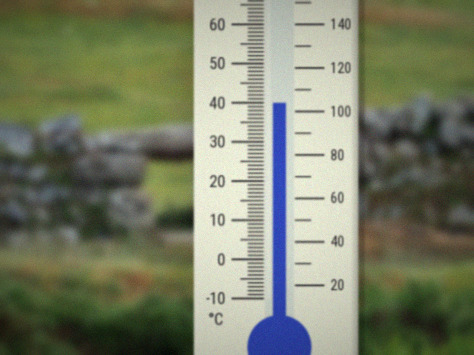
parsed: 40 °C
